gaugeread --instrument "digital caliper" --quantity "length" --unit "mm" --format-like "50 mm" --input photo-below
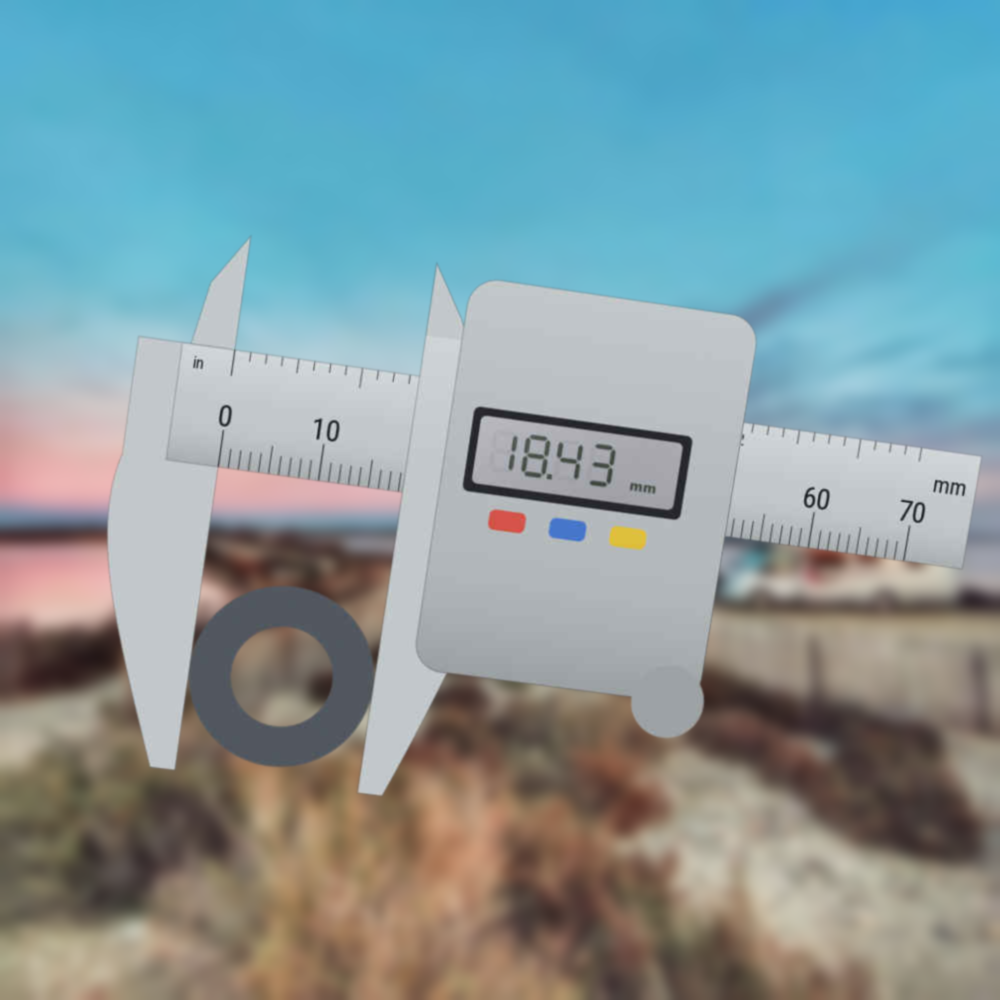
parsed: 18.43 mm
